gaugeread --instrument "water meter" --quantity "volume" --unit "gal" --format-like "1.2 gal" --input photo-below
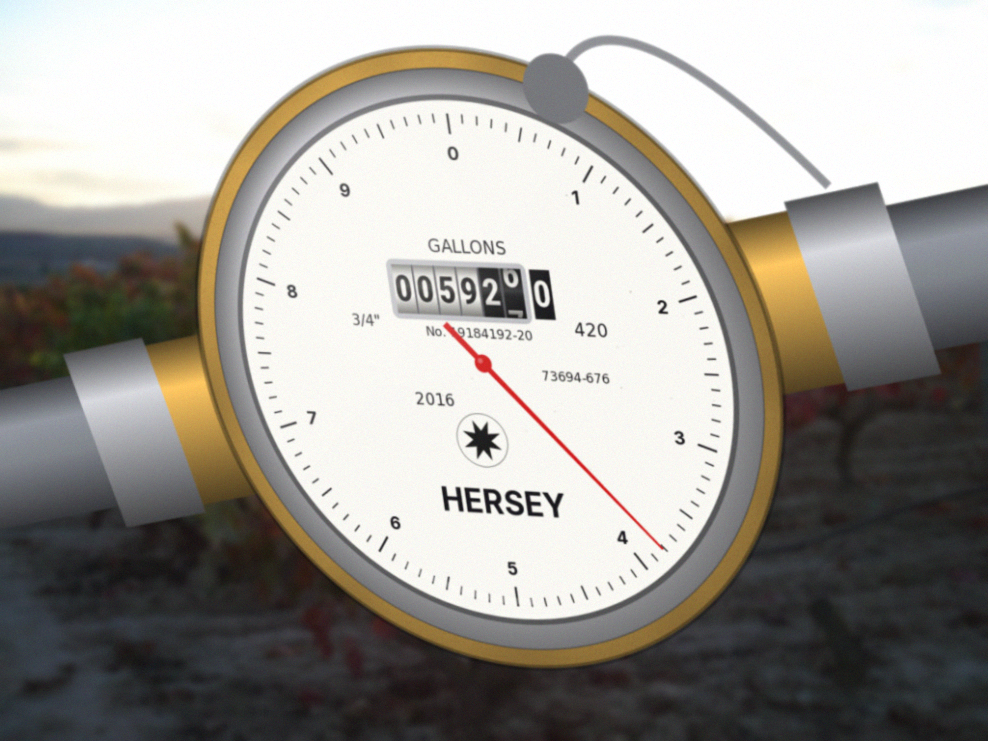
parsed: 59263.8 gal
